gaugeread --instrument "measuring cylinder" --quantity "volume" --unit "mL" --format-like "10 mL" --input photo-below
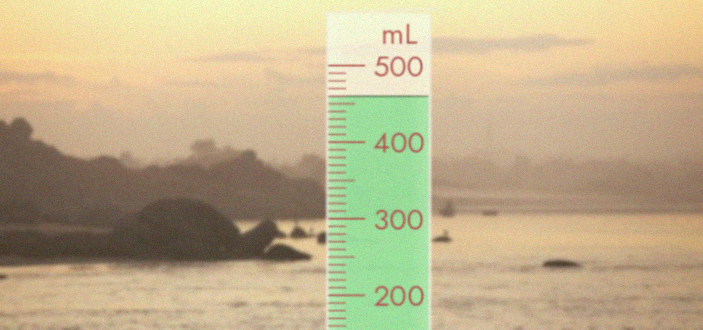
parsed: 460 mL
